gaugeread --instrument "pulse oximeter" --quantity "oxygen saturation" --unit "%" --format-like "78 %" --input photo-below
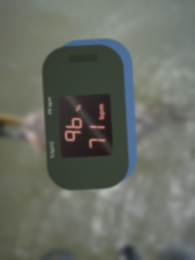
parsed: 96 %
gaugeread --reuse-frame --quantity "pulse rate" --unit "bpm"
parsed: 71 bpm
